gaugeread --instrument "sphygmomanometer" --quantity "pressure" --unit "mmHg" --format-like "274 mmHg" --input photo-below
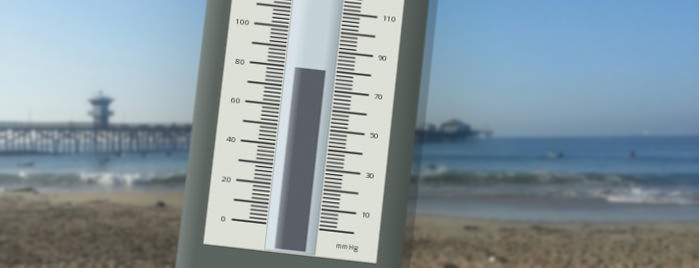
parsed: 80 mmHg
